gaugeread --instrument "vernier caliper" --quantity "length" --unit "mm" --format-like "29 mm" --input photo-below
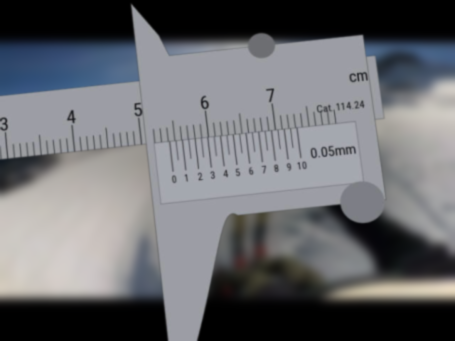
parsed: 54.2 mm
